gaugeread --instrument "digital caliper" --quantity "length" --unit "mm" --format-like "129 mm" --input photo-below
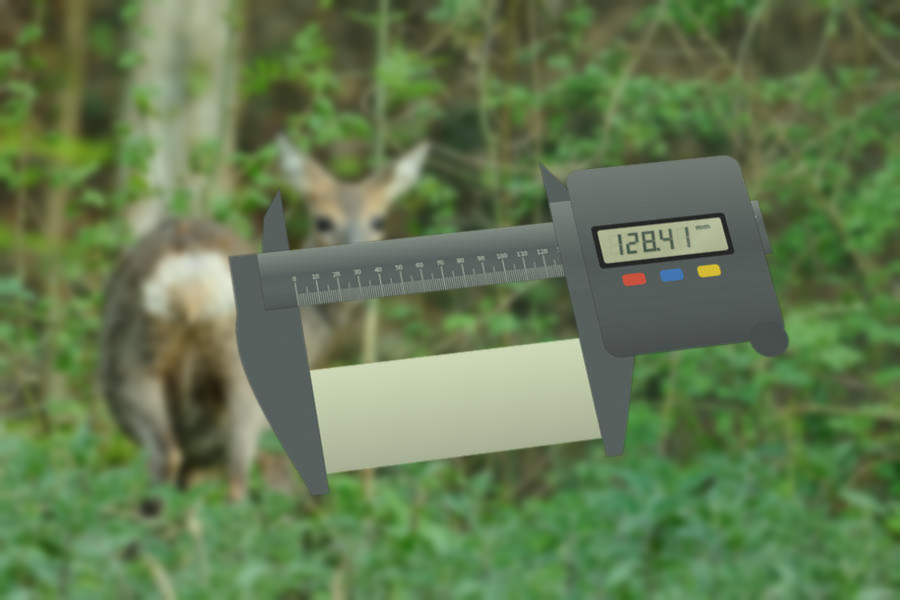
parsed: 128.41 mm
